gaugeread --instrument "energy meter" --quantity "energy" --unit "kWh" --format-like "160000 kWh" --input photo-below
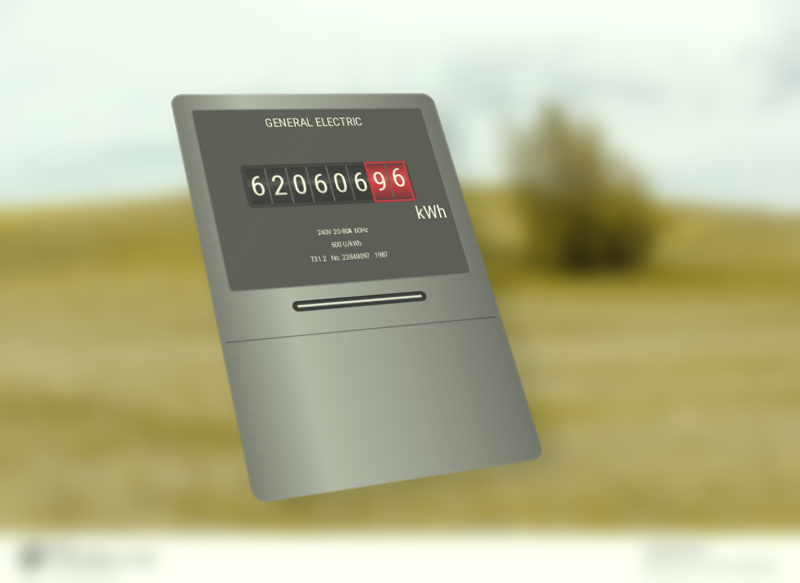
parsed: 620606.96 kWh
